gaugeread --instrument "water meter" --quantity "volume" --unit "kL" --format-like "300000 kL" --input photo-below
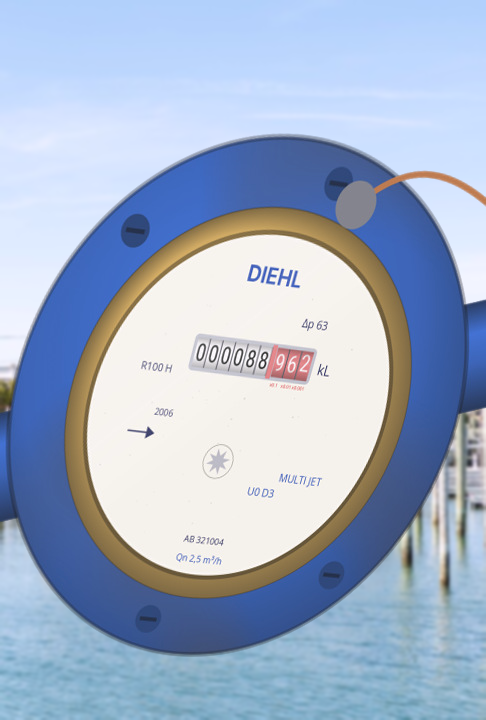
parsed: 88.962 kL
